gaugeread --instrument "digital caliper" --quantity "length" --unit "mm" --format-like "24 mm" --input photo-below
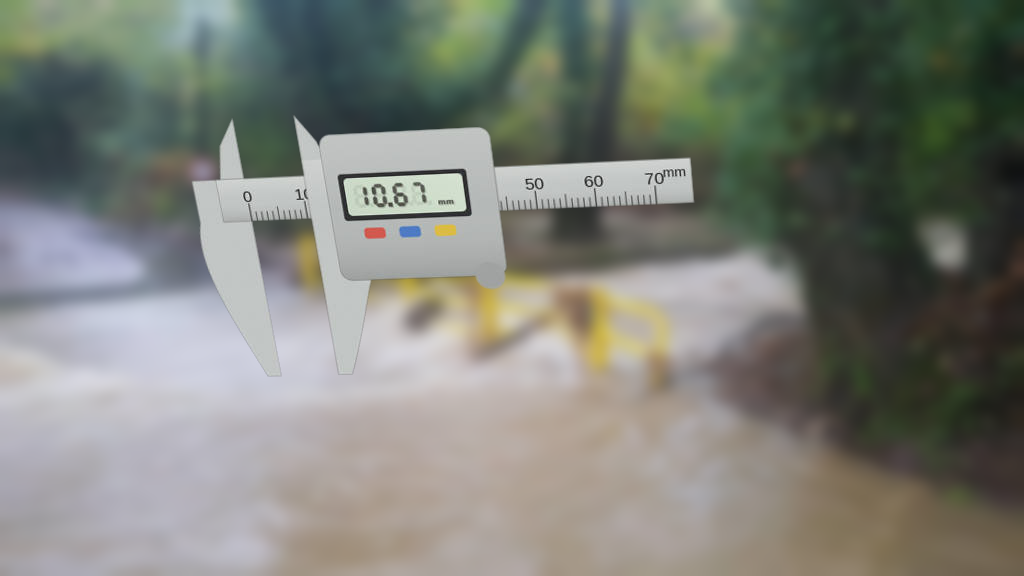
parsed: 10.67 mm
